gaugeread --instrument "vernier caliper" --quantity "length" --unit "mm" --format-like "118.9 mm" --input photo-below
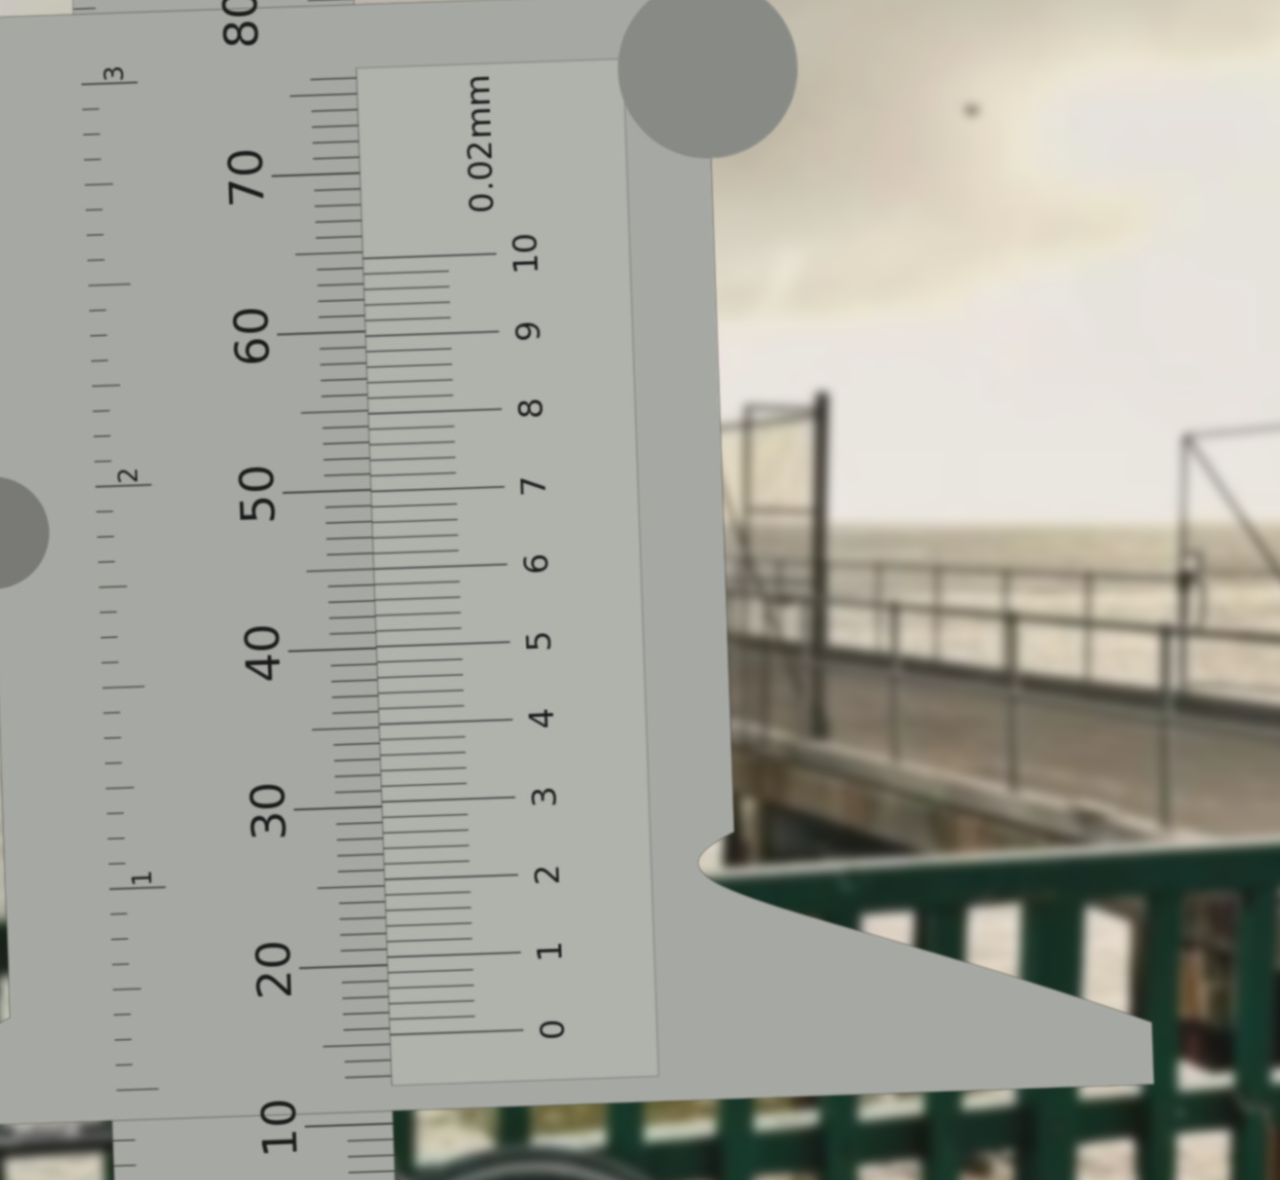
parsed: 15.6 mm
